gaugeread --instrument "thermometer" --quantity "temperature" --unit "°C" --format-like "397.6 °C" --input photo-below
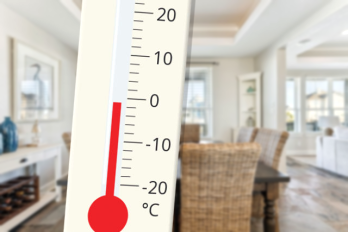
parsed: -1 °C
